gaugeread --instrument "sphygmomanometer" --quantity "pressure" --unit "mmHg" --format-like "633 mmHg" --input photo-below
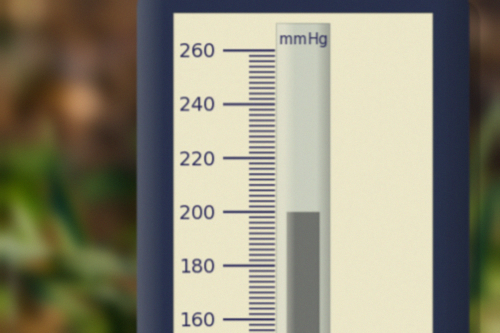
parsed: 200 mmHg
